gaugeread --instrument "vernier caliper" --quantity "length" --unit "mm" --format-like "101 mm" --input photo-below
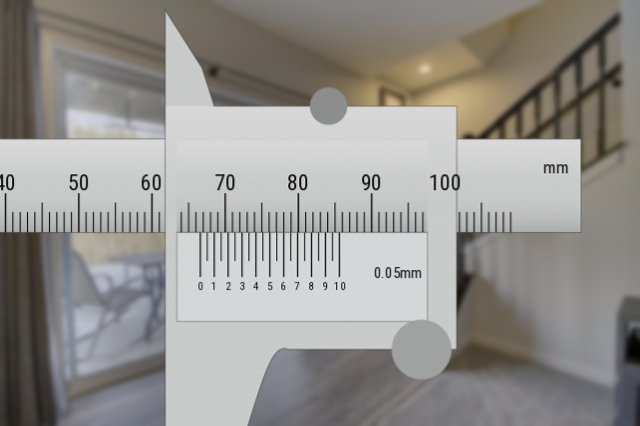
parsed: 66.6 mm
